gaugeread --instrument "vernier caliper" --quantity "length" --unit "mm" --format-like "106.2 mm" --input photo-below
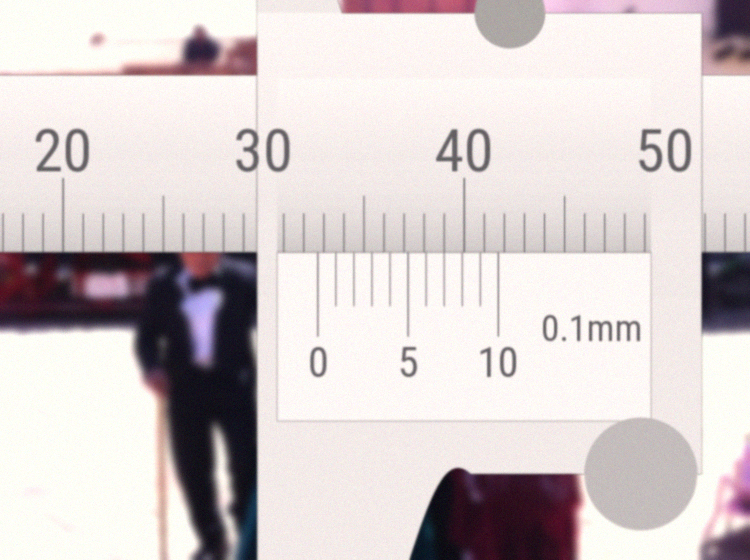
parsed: 32.7 mm
